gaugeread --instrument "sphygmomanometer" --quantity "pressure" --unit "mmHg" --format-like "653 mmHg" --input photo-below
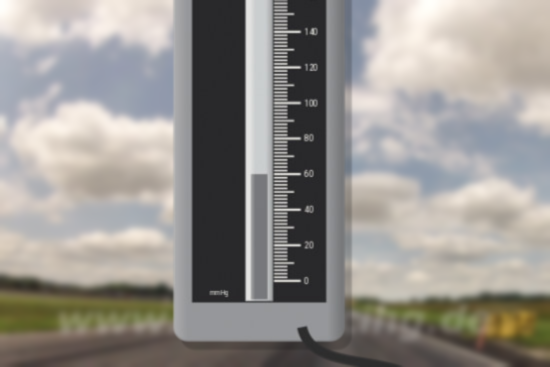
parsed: 60 mmHg
